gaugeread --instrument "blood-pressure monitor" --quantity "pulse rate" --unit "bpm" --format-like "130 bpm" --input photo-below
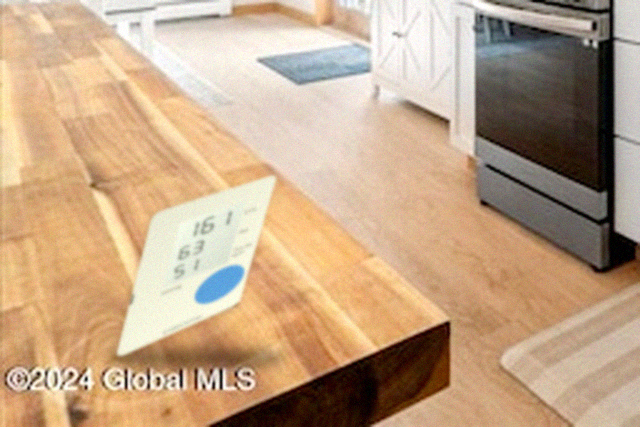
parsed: 51 bpm
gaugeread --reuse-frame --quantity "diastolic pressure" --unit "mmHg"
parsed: 63 mmHg
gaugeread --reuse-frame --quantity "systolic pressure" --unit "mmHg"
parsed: 161 mmHg
